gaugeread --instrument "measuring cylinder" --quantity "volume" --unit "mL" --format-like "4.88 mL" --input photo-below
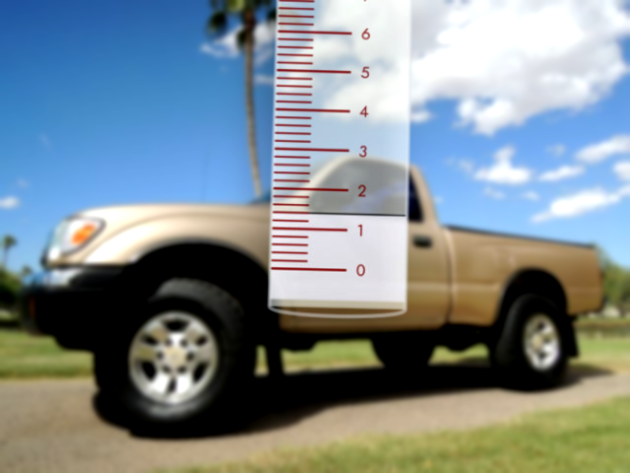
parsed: 1.4 mL
